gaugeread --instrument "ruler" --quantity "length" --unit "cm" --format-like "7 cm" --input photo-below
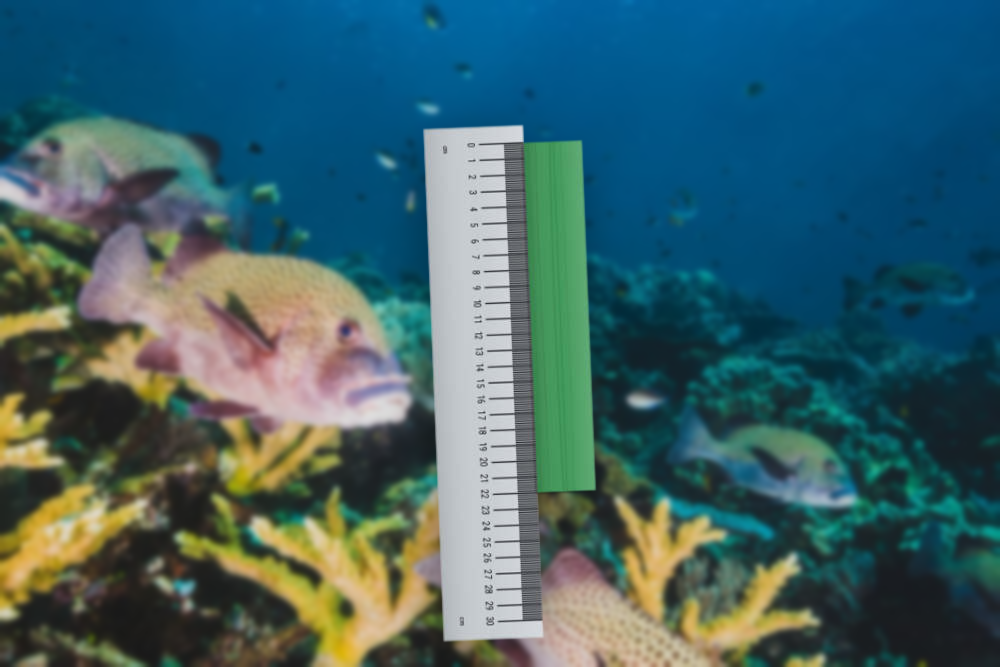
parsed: 22 cm
